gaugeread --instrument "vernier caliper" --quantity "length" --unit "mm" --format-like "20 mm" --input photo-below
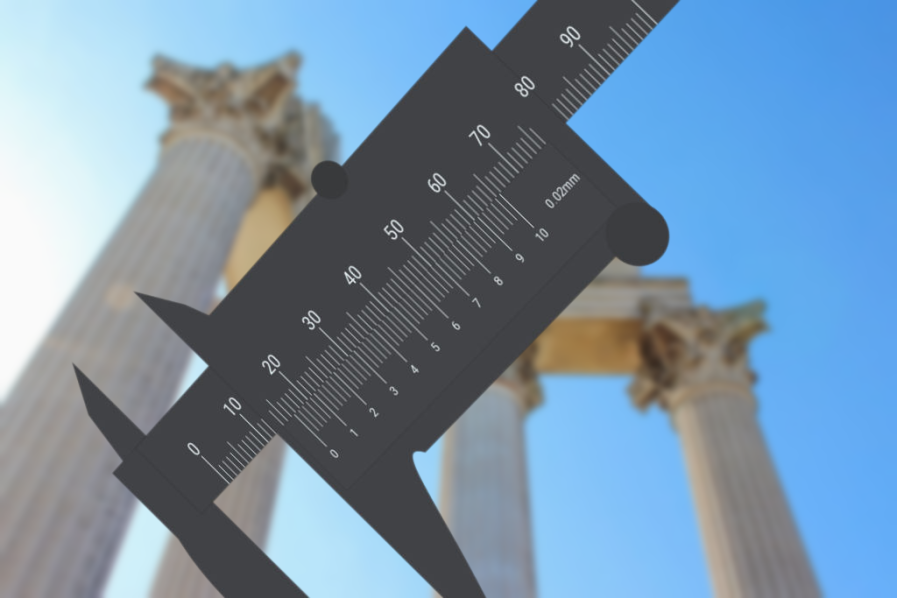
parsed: 16.6 mm
